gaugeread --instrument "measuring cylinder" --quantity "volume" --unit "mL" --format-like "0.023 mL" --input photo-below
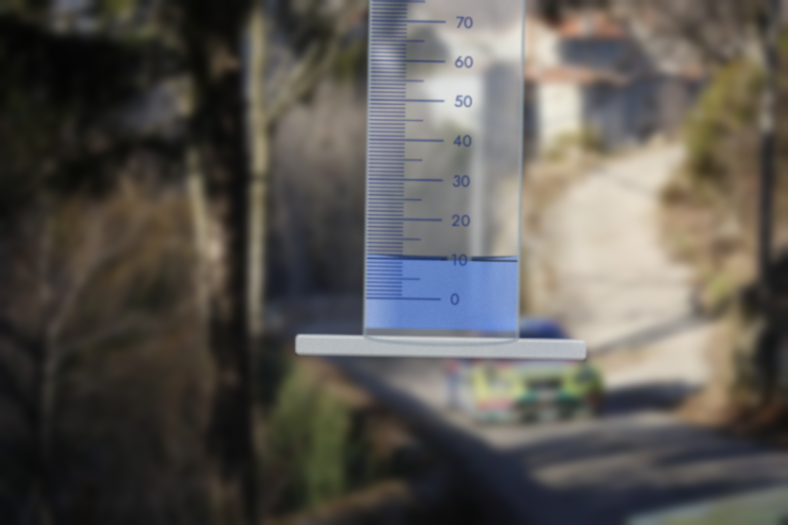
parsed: 10 mL
